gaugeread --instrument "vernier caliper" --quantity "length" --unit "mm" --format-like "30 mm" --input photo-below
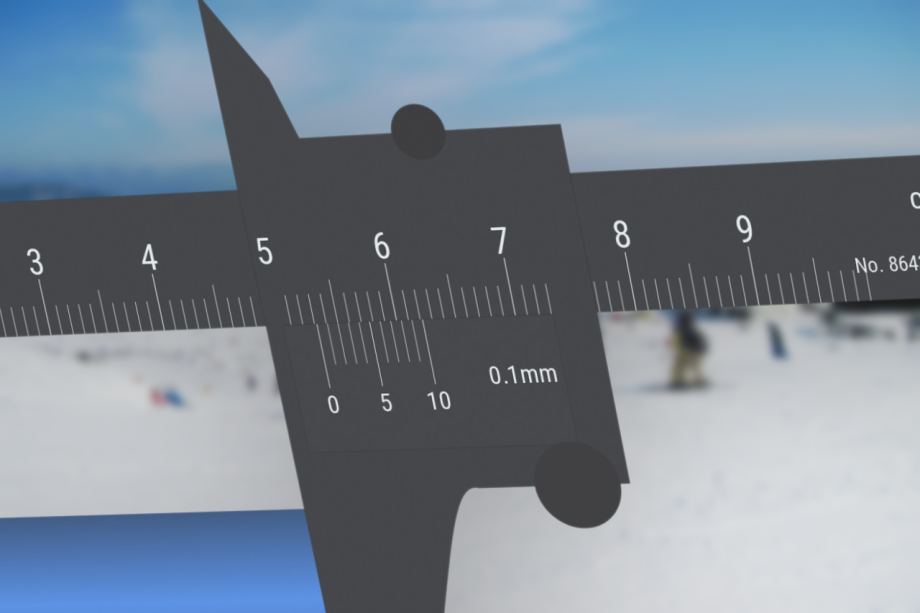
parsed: 53.2 mm
